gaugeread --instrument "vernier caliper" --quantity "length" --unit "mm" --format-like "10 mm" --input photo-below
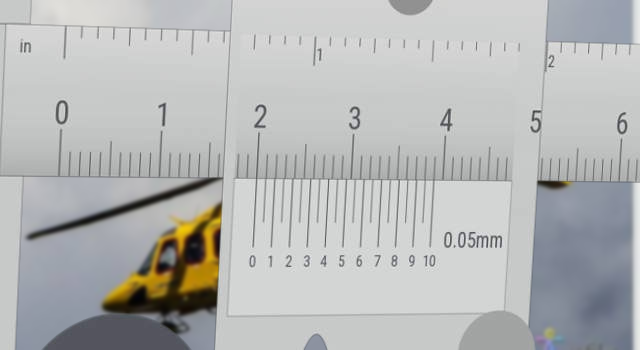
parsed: 20.0 mm
